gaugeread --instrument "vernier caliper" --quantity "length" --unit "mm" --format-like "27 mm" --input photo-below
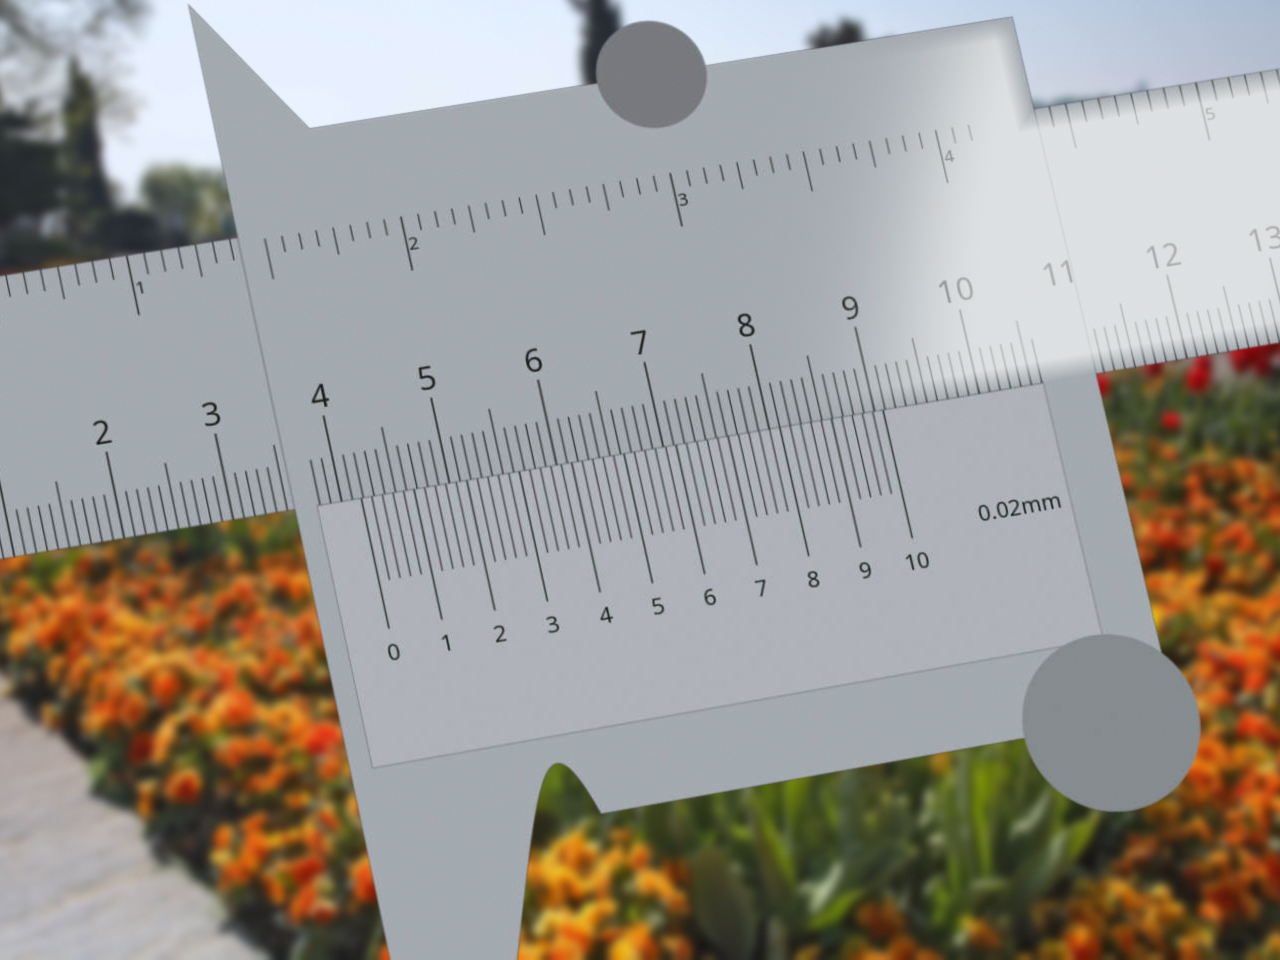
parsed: 41.8 mm
